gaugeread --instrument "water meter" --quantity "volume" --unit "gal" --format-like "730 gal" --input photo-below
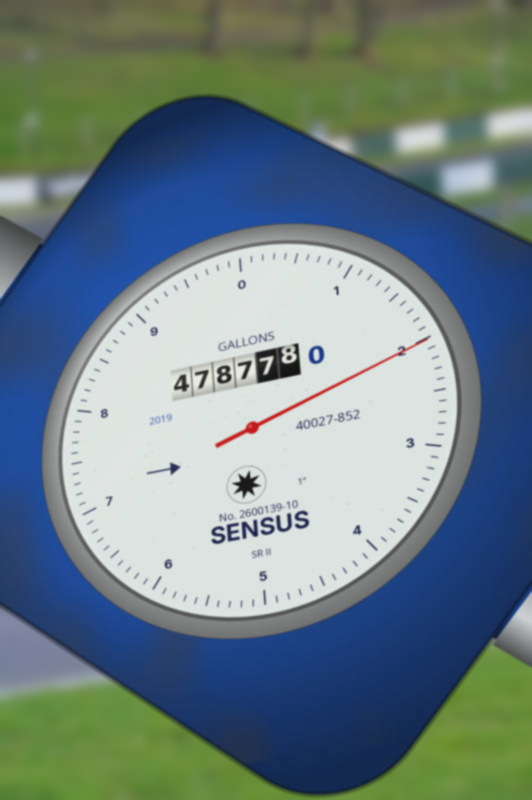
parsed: 4787782.0 gal
